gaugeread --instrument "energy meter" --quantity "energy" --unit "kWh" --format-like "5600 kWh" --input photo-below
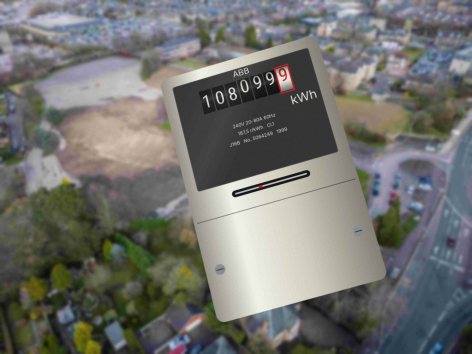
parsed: 108099.9 kWh
